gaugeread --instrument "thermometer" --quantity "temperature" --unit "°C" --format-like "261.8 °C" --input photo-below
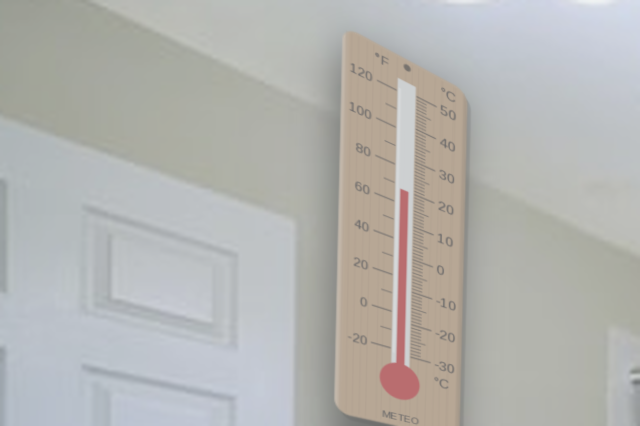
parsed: 20 °C
